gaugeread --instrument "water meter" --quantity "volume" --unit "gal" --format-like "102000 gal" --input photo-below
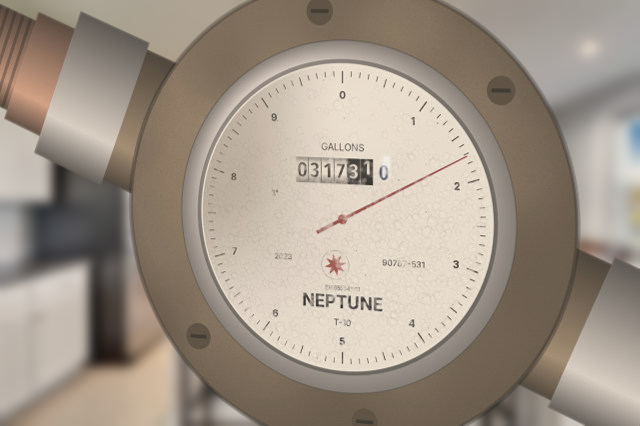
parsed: 317311.7 gal
